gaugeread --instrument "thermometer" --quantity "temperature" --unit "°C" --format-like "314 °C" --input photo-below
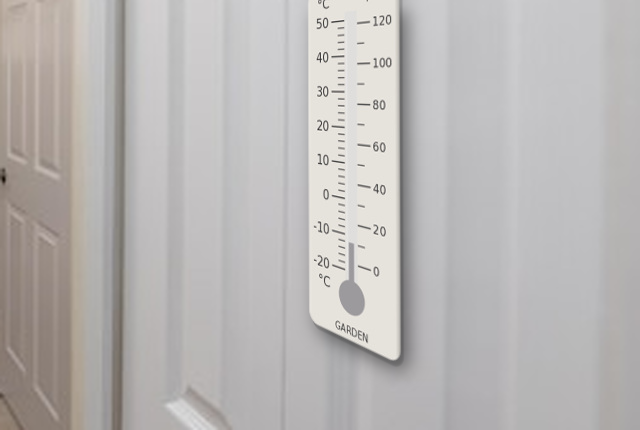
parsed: -12 °C
